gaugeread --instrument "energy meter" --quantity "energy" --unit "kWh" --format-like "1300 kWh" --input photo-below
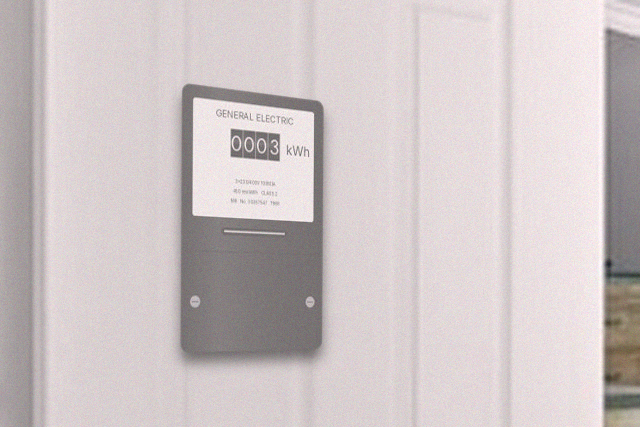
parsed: 3 kWh
